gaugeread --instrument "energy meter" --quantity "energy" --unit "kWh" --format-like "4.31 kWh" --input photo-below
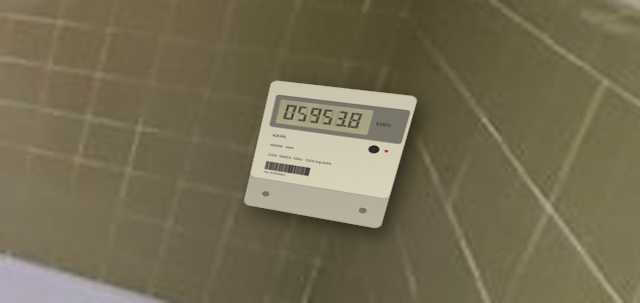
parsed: 5953.8 kWh
